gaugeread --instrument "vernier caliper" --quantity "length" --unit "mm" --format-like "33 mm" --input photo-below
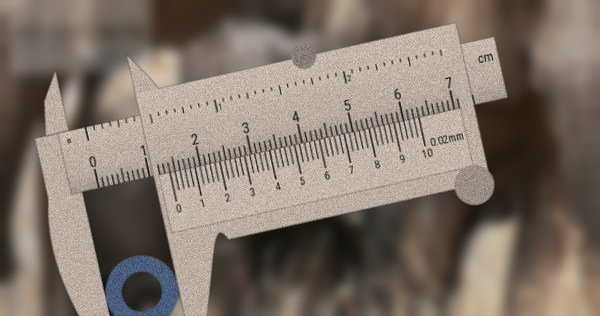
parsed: 14.0 mm
